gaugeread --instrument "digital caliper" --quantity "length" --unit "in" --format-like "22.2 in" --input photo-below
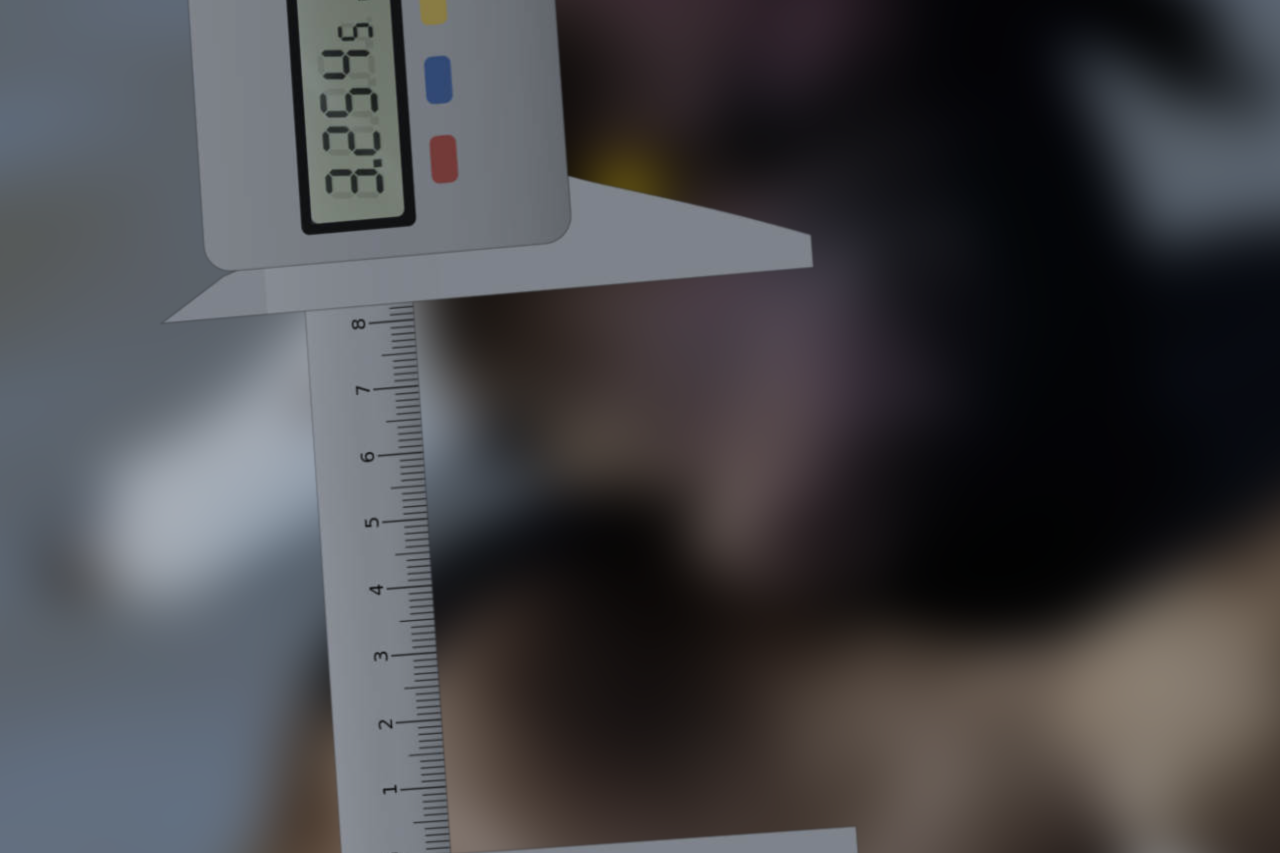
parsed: 3.2545 in
